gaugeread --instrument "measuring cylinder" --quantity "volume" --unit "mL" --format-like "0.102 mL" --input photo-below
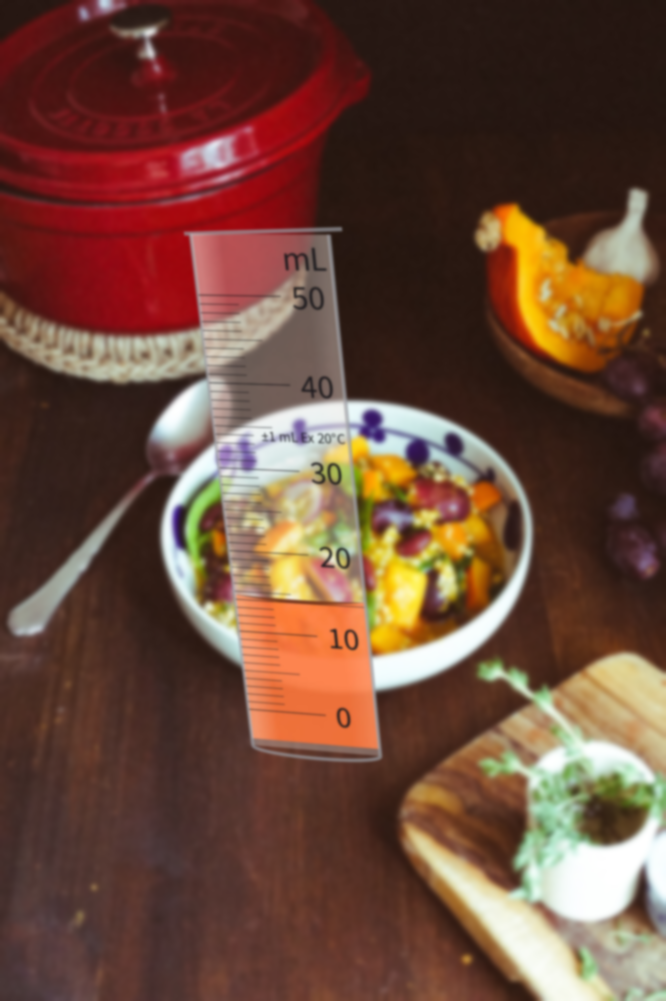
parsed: 14 mL
